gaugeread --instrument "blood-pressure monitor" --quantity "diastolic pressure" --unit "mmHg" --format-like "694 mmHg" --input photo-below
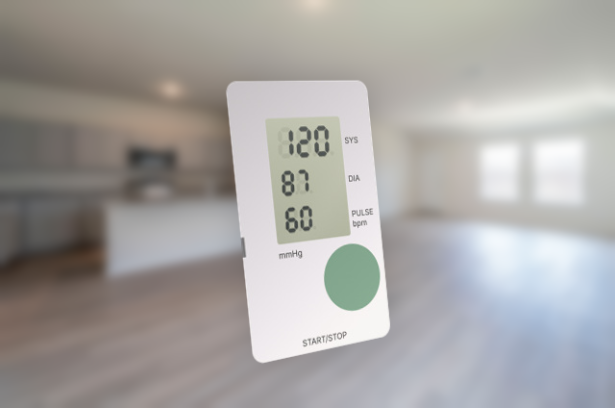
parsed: 87 mmHg
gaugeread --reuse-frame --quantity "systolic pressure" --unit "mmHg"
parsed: 120 mmHg
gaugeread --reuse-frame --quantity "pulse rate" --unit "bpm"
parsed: 60 bpm
